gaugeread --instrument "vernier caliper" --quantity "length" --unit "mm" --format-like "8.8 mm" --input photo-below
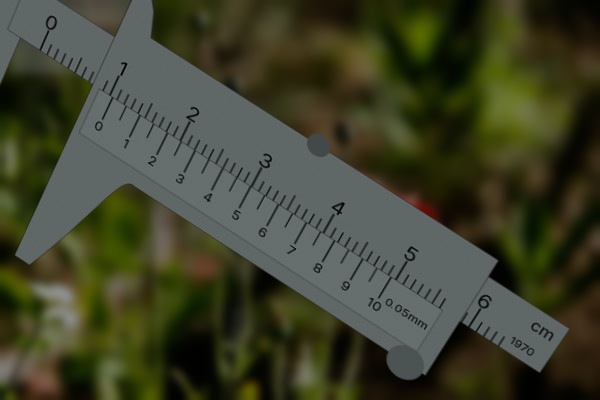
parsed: 10.4 mm
